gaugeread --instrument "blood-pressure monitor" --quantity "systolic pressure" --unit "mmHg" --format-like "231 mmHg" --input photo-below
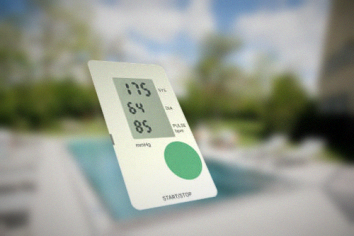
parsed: 175 mmHg
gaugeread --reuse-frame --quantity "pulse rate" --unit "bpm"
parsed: 85 bpm
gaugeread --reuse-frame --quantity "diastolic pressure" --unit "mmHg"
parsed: 64 mmHg
